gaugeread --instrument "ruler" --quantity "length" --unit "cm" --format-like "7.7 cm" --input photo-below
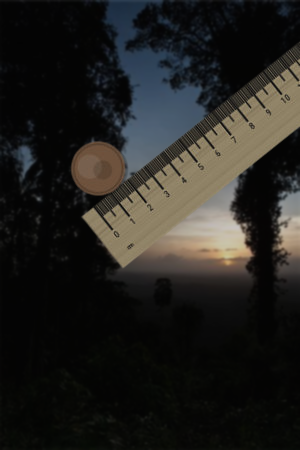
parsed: 2.5 cm
